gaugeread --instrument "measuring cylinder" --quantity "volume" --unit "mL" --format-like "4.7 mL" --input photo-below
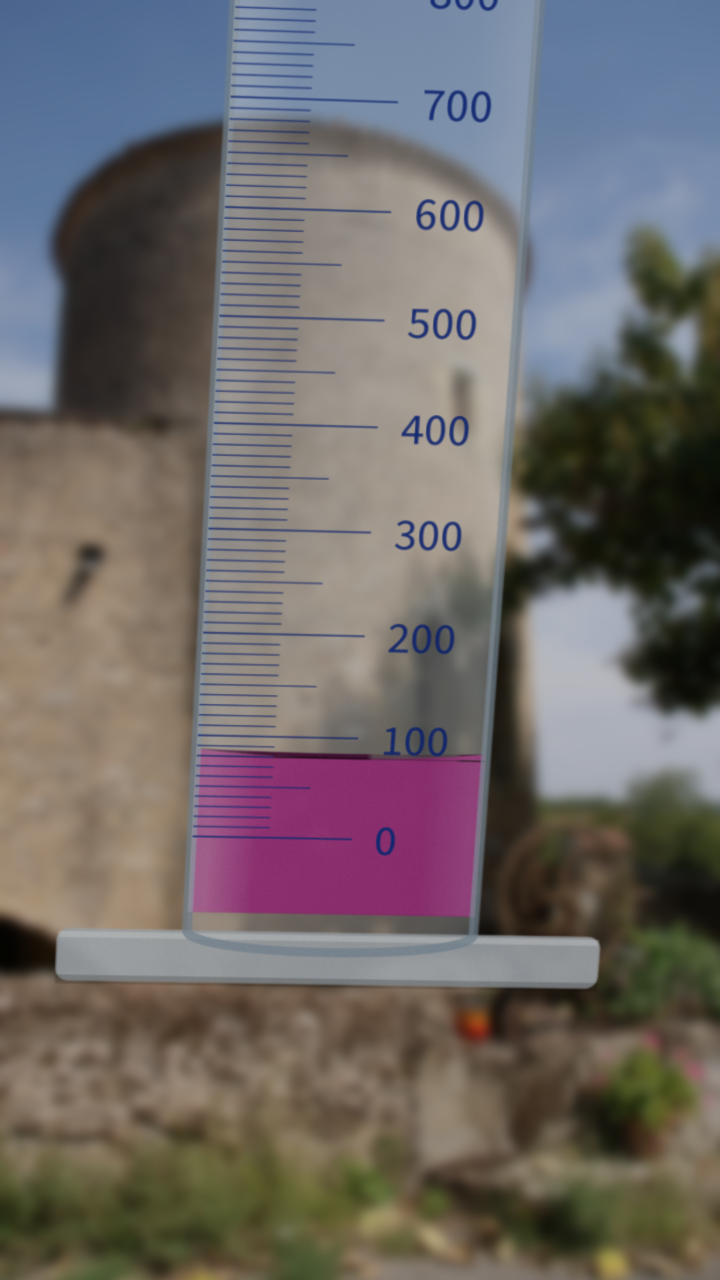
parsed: 80 mL
